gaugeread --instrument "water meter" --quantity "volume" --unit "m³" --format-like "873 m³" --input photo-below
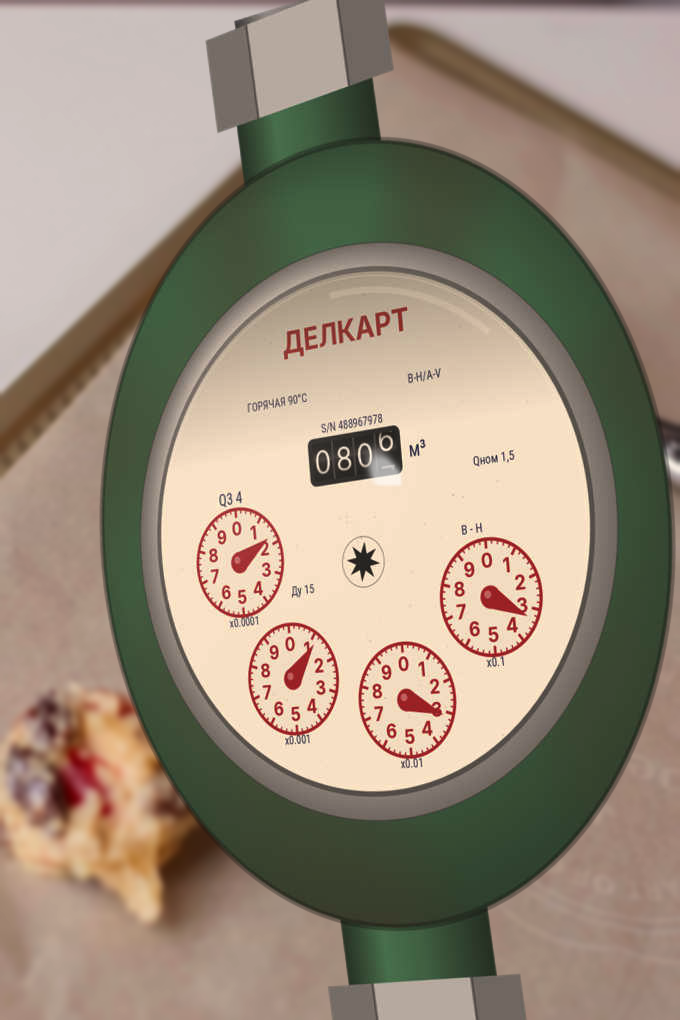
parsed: 806.3311 m³
